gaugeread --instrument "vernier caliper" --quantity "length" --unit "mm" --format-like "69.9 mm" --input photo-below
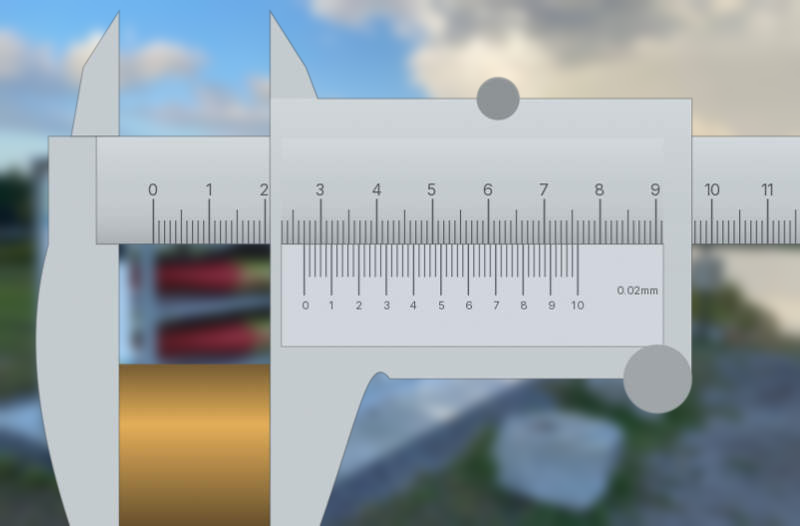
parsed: 27.0 mm
